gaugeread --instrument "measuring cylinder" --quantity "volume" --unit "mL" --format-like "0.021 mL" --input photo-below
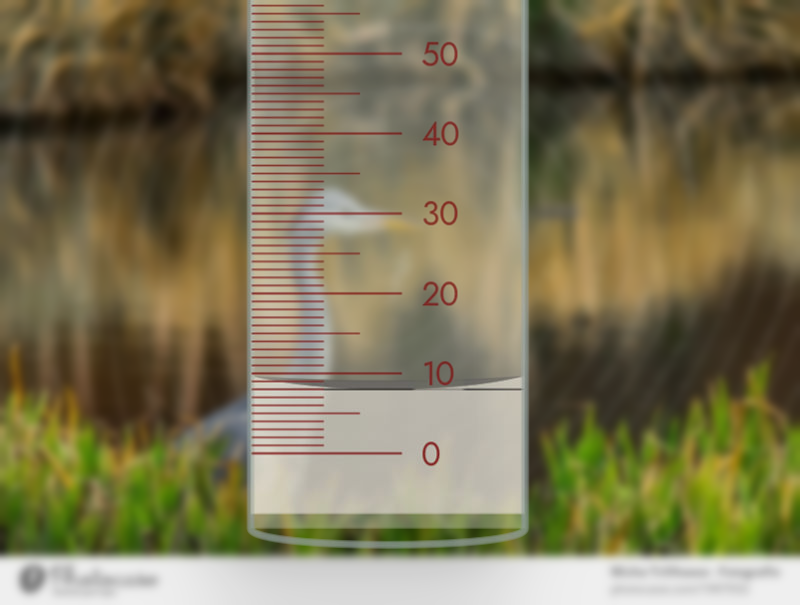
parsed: 8 mL
